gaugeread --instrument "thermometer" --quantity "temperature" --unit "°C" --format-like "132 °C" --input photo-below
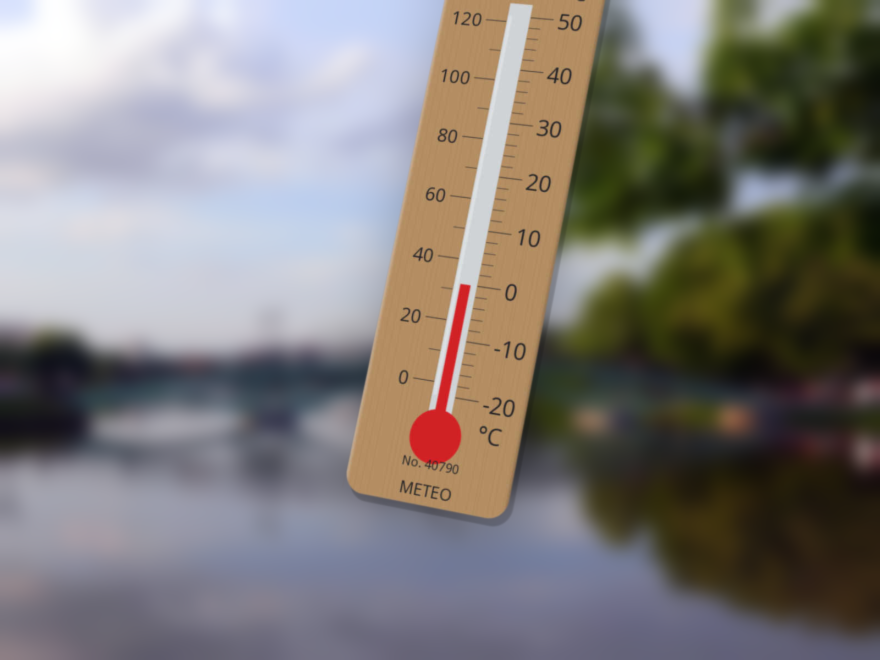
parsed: 0 °C
